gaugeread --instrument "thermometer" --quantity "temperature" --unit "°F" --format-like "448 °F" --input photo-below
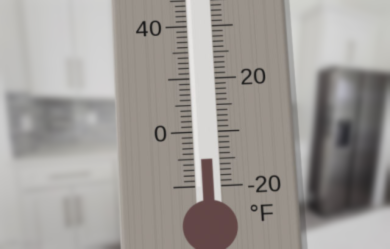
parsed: -10 °F
